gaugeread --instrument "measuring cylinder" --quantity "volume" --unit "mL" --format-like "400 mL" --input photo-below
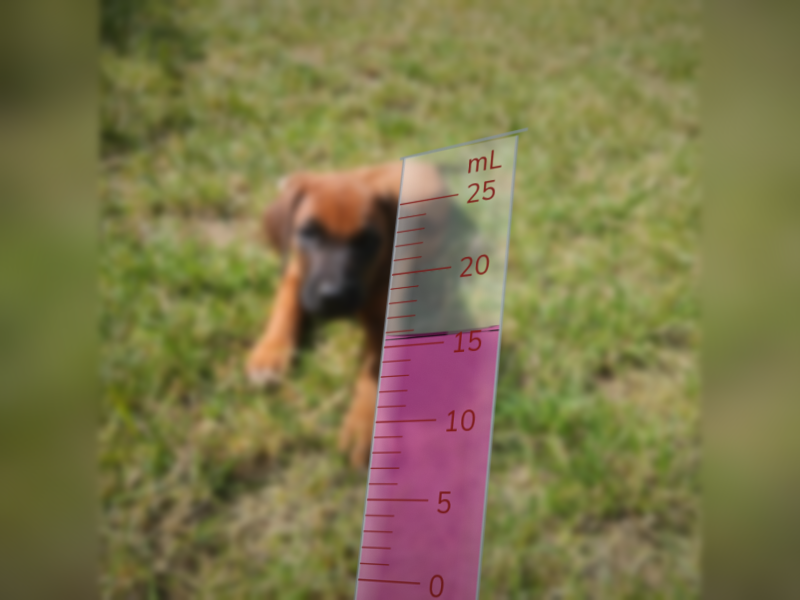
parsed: 15.5 mL
